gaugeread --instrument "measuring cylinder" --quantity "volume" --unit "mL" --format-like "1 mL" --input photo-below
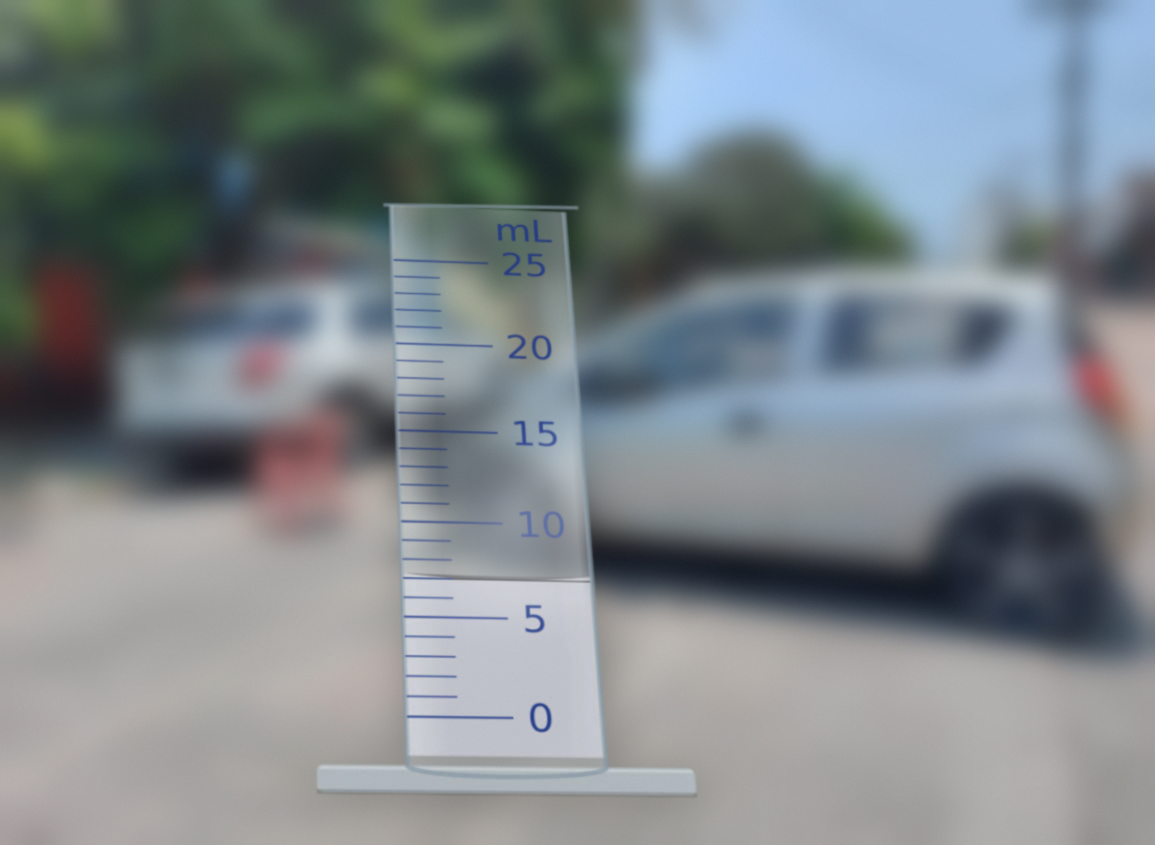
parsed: 7 mL
